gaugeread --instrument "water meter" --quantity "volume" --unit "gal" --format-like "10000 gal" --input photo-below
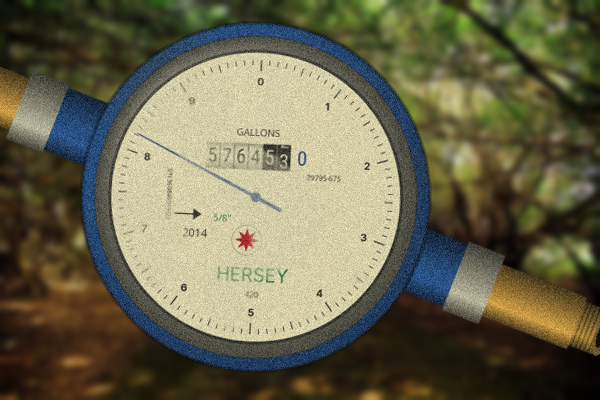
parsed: 5764528.2 gal
